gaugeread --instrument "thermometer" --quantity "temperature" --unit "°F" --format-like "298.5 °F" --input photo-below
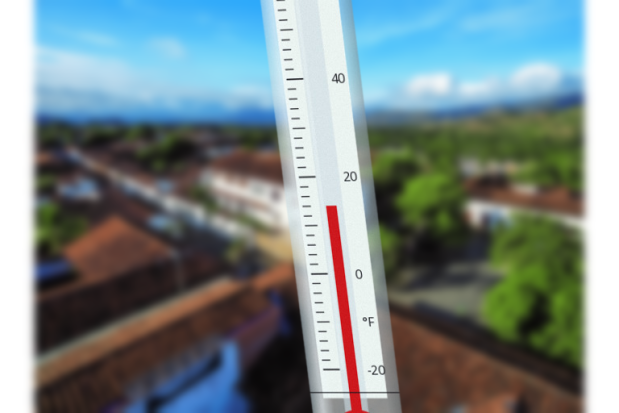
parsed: 14 °F
